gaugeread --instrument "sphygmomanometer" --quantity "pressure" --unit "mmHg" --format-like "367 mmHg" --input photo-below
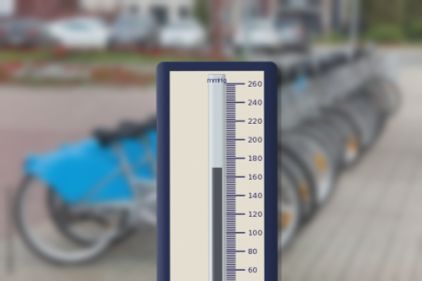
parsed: 170 mmHg
